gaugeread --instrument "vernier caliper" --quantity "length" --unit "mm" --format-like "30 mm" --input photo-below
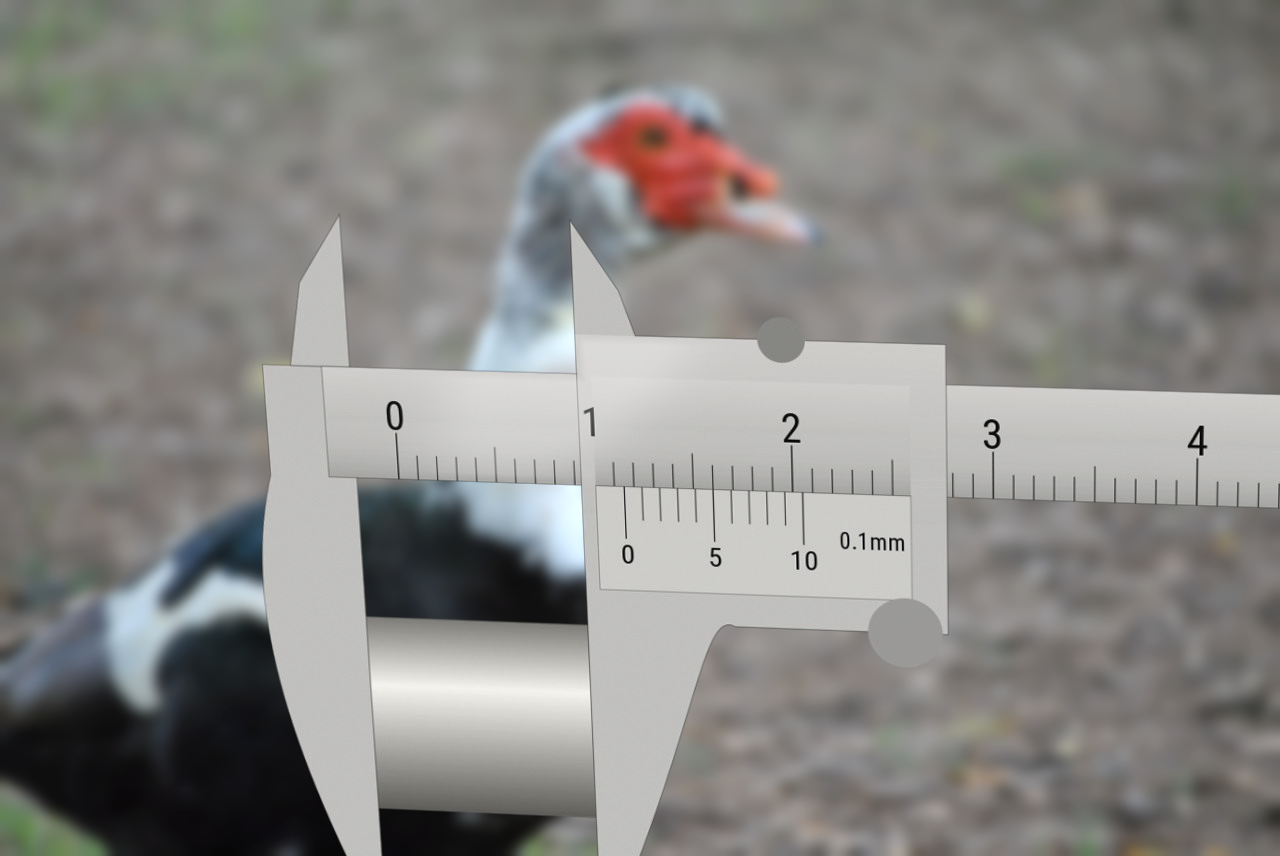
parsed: 11.5 mm
